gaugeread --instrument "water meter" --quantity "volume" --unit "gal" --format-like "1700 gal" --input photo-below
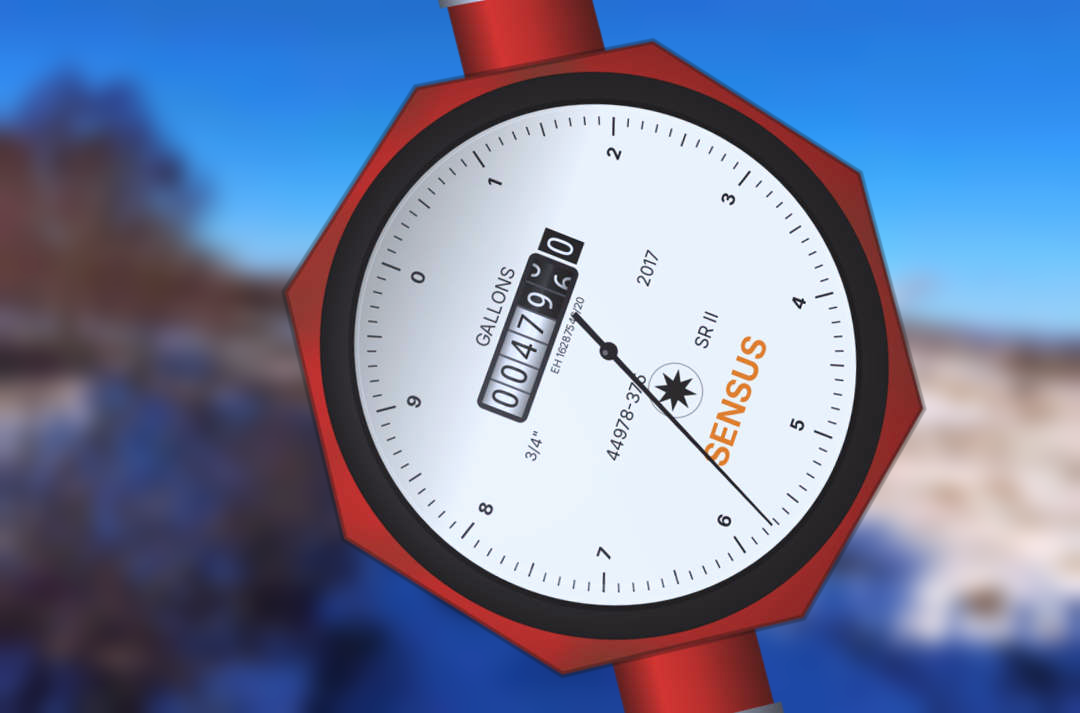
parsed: 47955.7 gal
